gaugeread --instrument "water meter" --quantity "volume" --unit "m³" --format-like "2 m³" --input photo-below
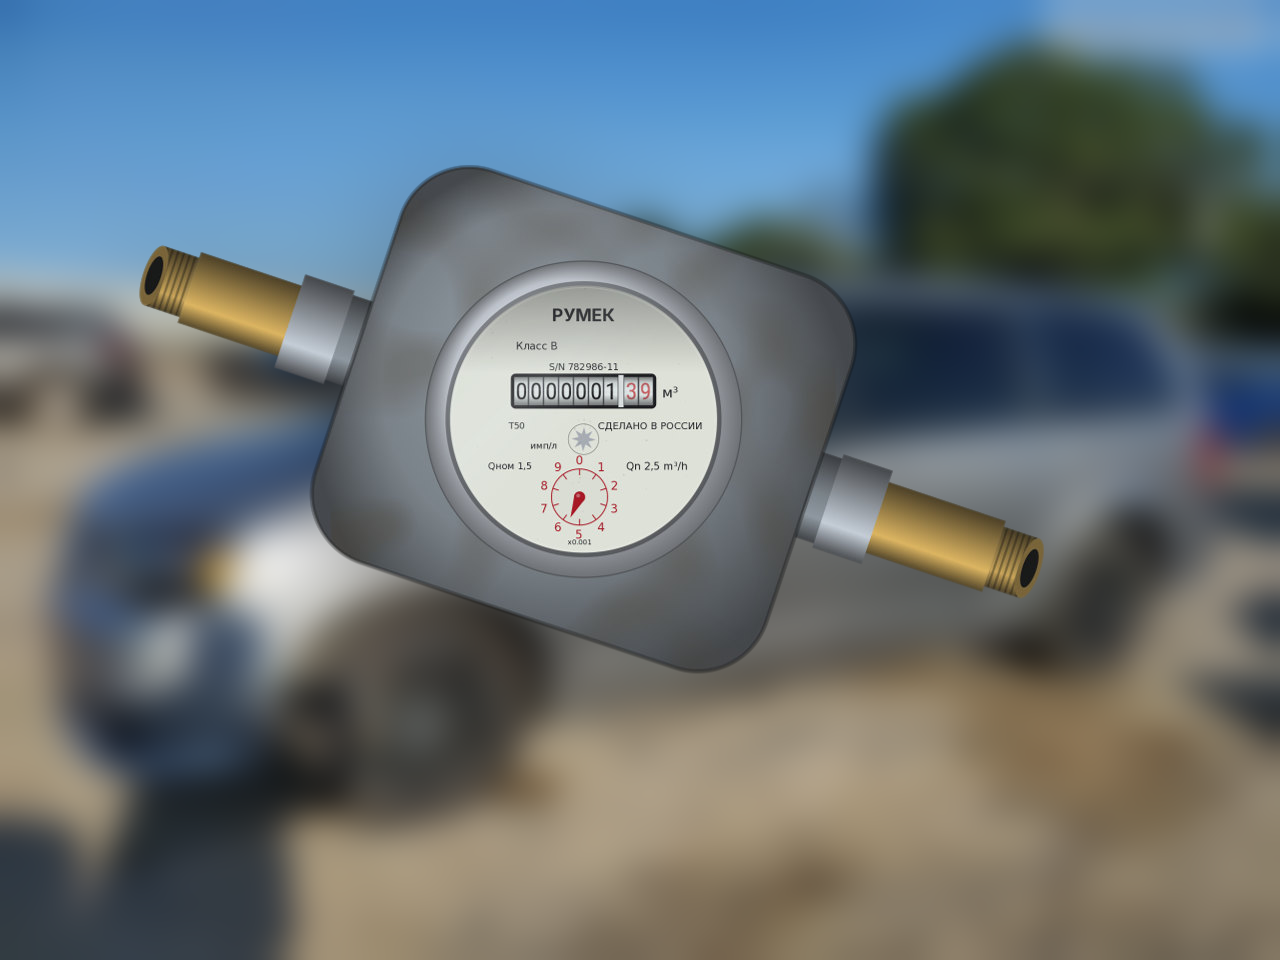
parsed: 1.395 m³
